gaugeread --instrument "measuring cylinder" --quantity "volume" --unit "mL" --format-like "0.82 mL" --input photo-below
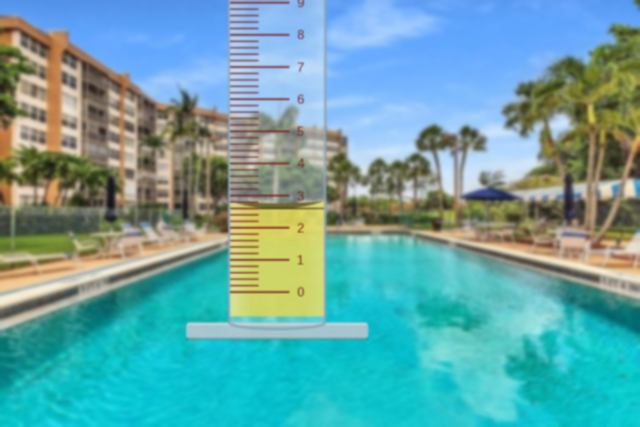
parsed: 2.6 mL
